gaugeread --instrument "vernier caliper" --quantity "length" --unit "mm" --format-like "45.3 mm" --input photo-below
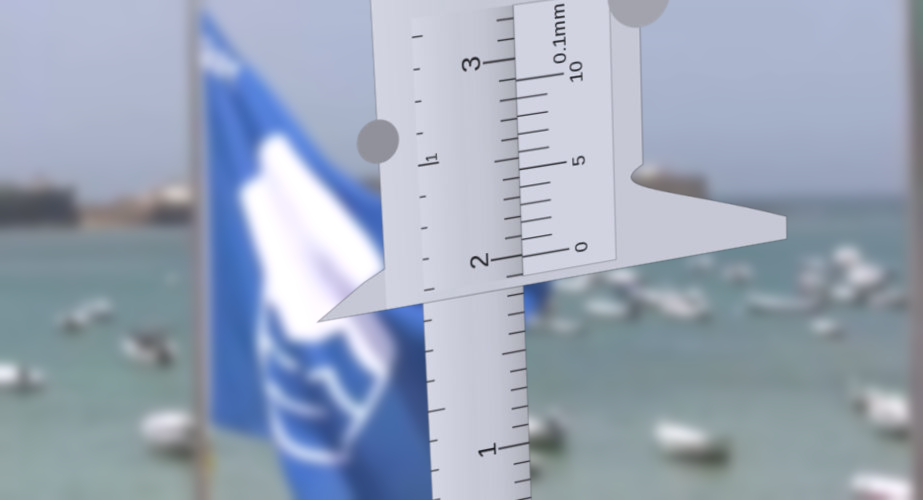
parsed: 19.9 mm
